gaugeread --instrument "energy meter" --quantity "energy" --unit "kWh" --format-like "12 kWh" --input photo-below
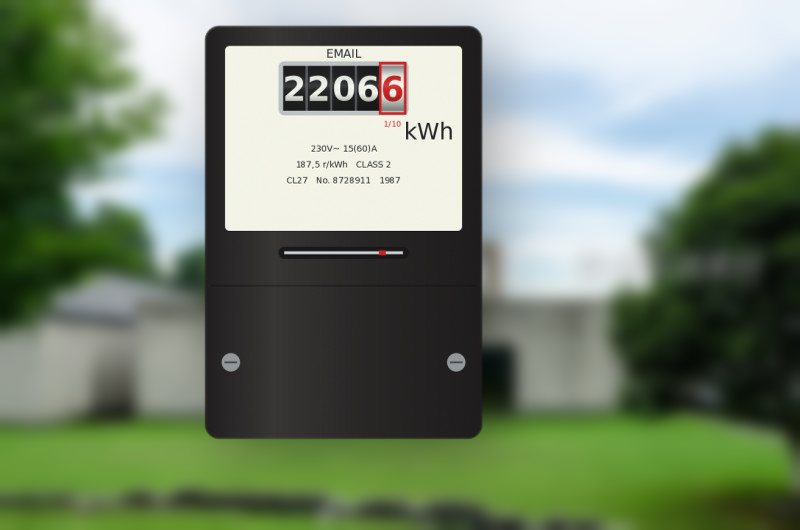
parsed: 2206.6 kWh
